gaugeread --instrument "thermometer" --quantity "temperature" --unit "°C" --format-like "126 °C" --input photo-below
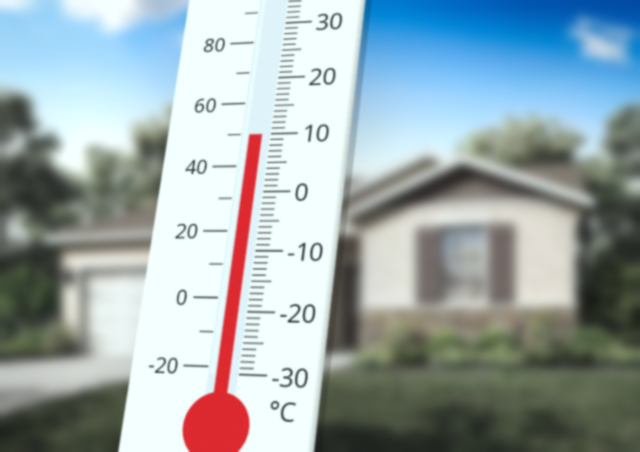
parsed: 10 °C
